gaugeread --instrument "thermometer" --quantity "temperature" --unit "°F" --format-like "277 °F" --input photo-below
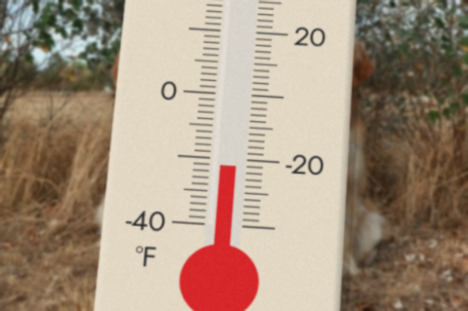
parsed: -22 °F
